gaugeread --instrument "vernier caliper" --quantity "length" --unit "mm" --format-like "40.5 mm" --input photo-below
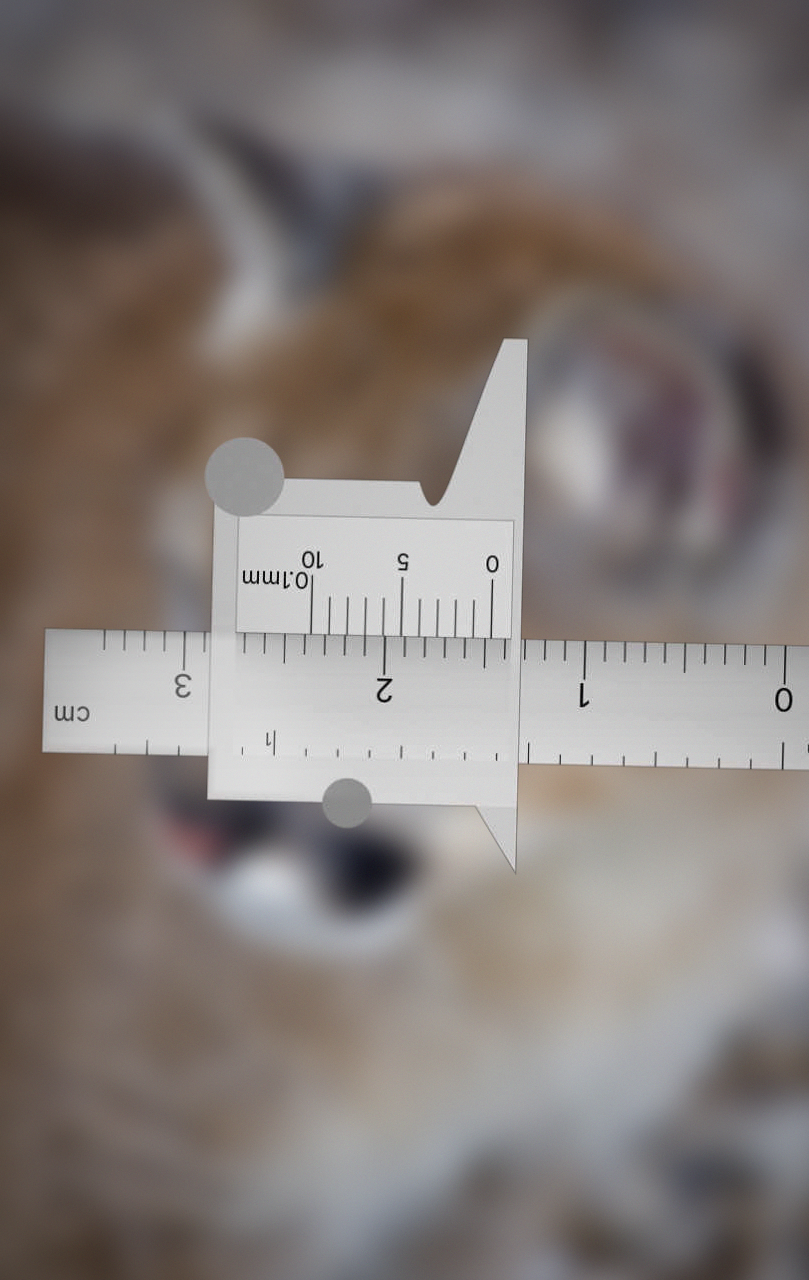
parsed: 14.7 mm
